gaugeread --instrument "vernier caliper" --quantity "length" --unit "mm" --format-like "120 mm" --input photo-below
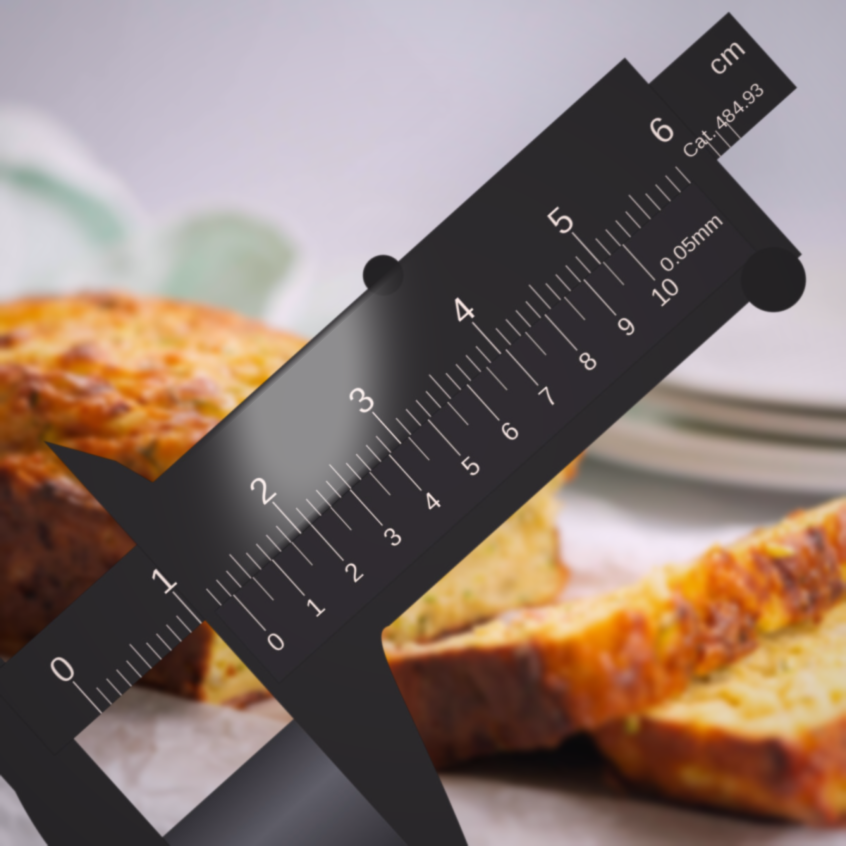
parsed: 13.2 mm
